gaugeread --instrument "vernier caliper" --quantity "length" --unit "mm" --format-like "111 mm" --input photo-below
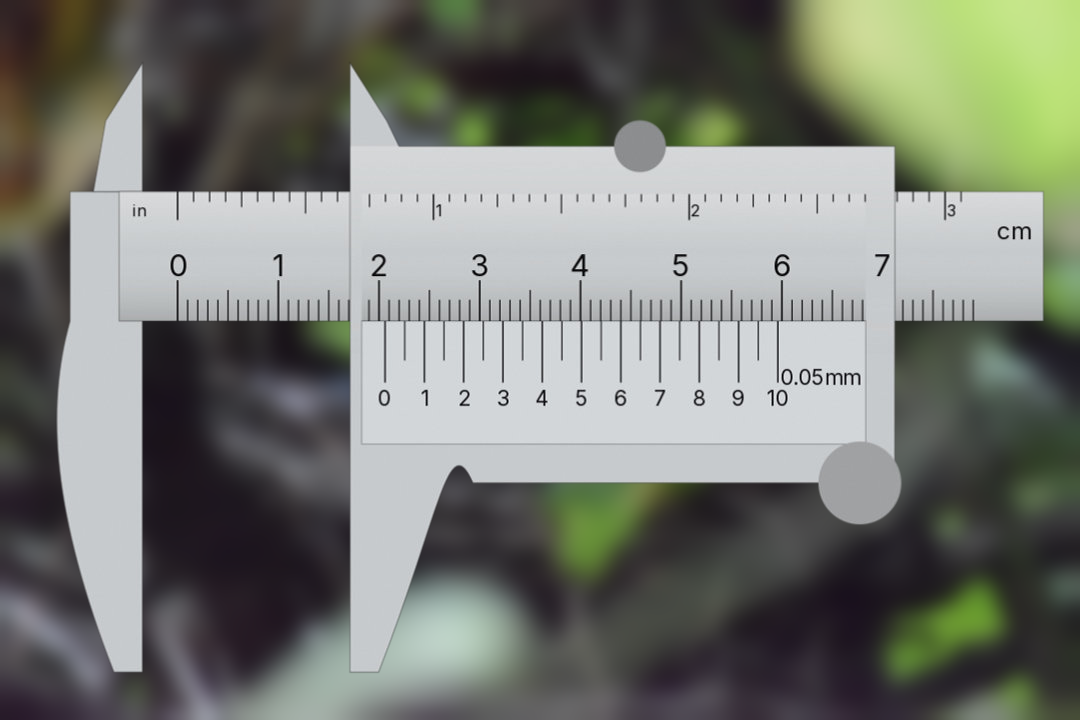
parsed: 20.6 mm
